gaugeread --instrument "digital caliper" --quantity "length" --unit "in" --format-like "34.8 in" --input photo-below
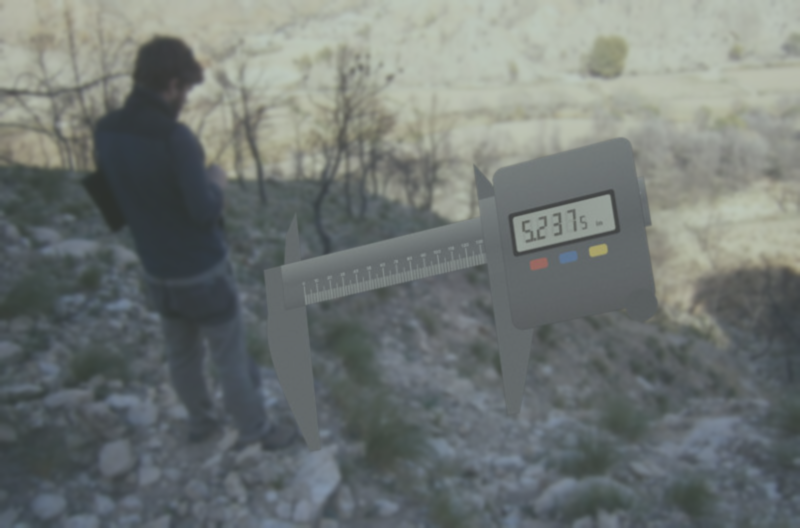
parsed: 5.2375 in
